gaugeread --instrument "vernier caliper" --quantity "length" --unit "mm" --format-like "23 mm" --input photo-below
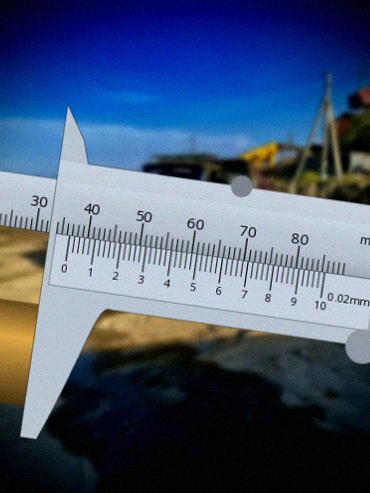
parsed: 36.5 mm
